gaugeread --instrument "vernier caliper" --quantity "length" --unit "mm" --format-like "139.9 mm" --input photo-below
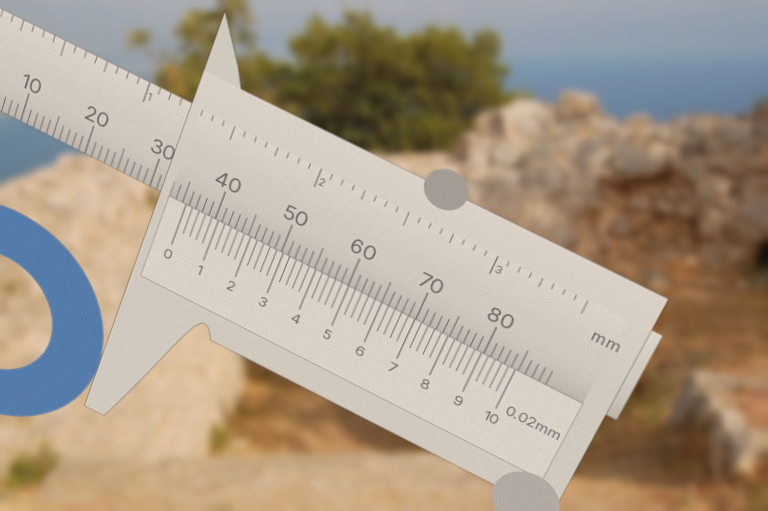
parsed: 35.6 mm
